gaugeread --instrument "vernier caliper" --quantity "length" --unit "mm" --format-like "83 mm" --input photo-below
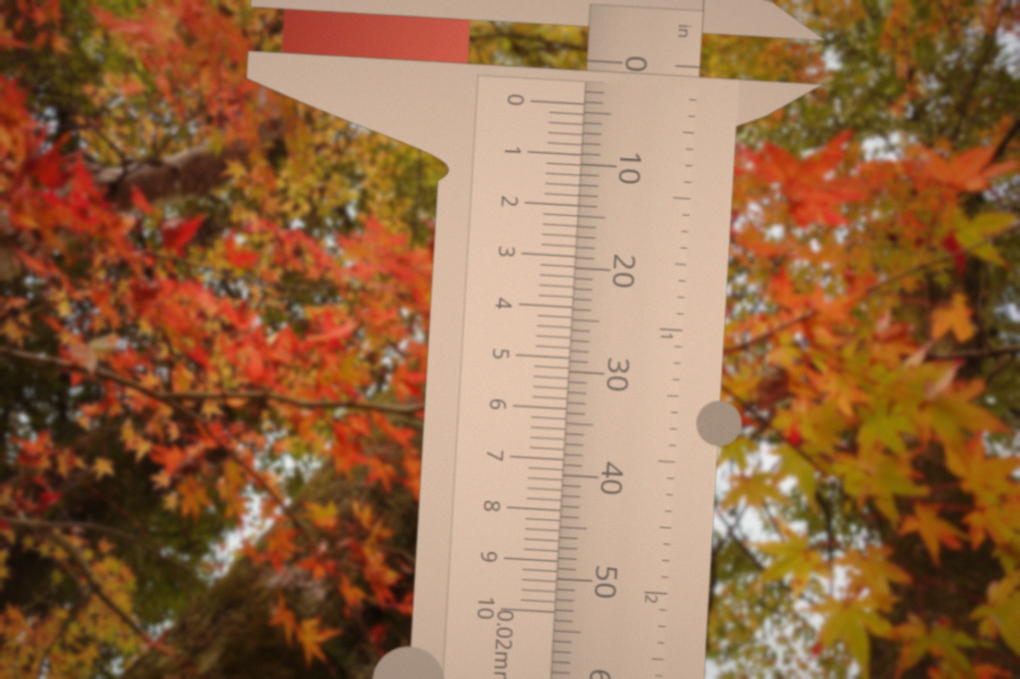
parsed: 4.2 mm
